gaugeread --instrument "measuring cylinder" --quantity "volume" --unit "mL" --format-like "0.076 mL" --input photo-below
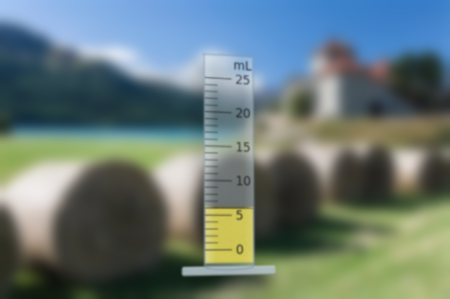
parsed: 6 mL
